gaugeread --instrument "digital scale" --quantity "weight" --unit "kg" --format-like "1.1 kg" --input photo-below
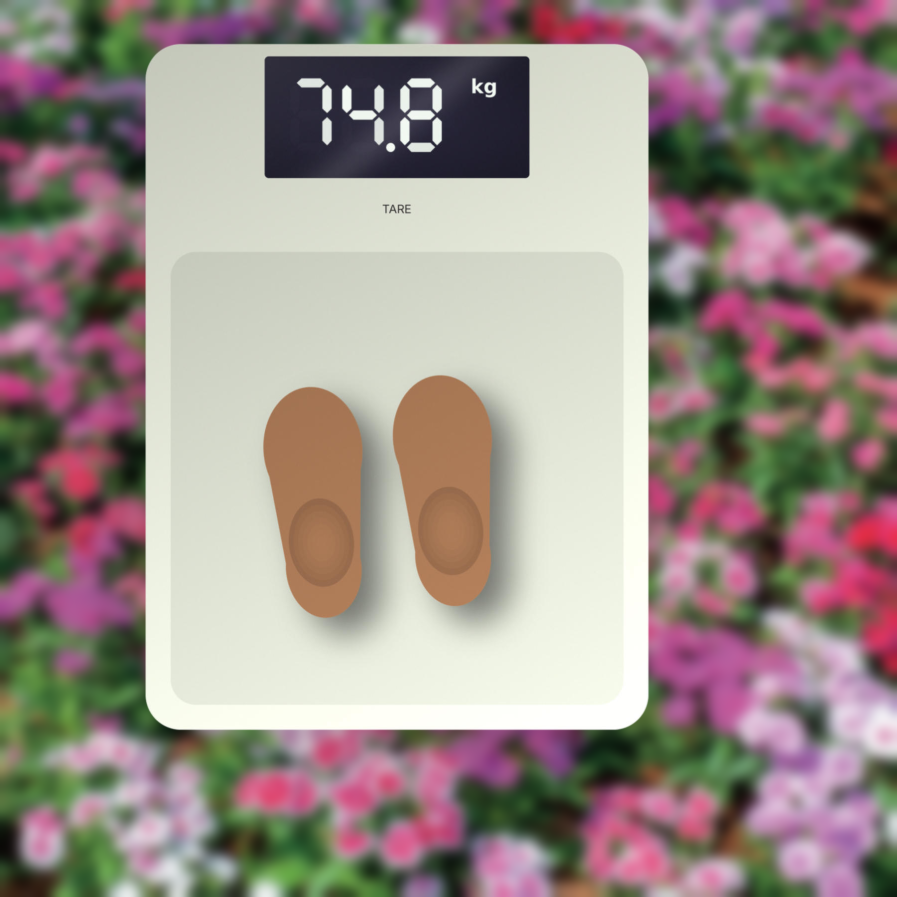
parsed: 74.8 kg
